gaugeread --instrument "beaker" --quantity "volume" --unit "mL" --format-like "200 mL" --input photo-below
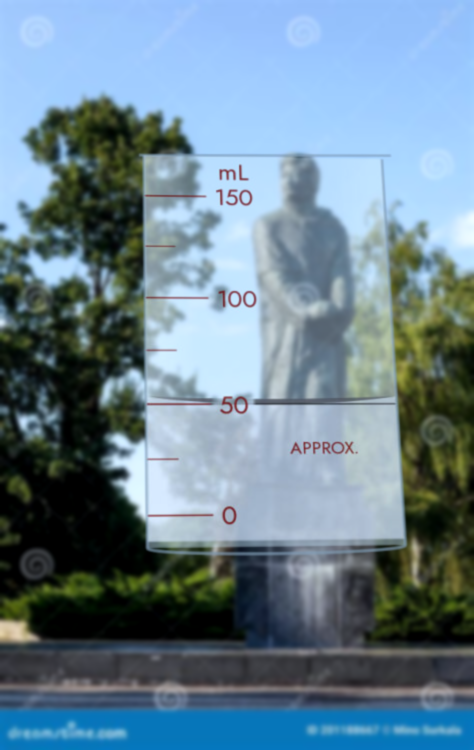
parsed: 50 mL
